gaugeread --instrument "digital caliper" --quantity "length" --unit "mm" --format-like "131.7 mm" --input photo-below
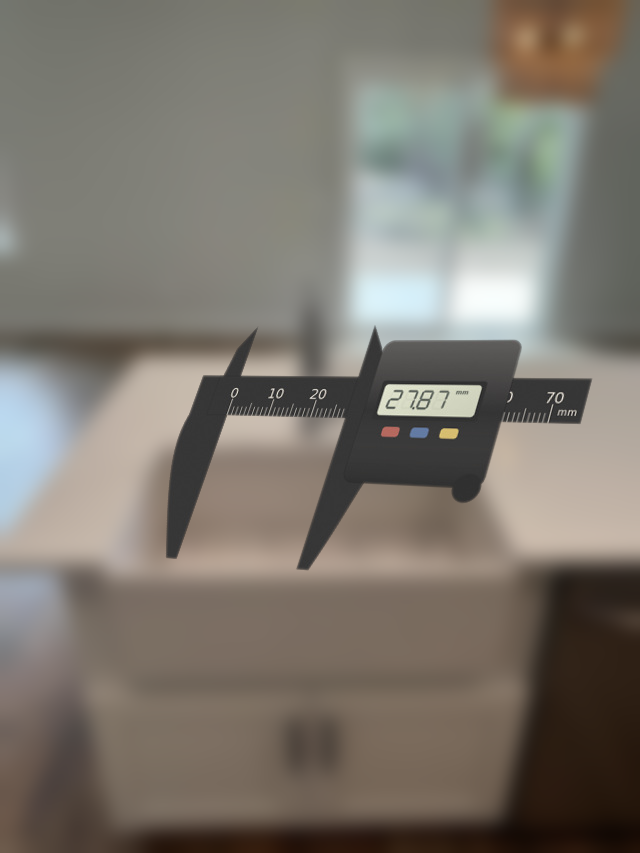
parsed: 27.87 mm
